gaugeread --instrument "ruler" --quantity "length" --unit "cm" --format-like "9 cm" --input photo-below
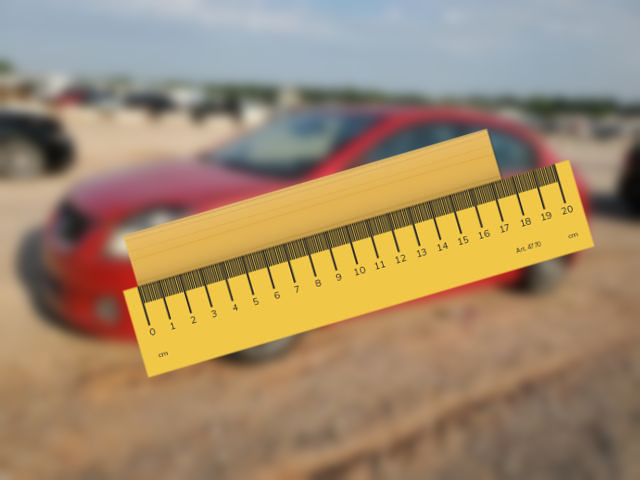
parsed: 17.5 cm
